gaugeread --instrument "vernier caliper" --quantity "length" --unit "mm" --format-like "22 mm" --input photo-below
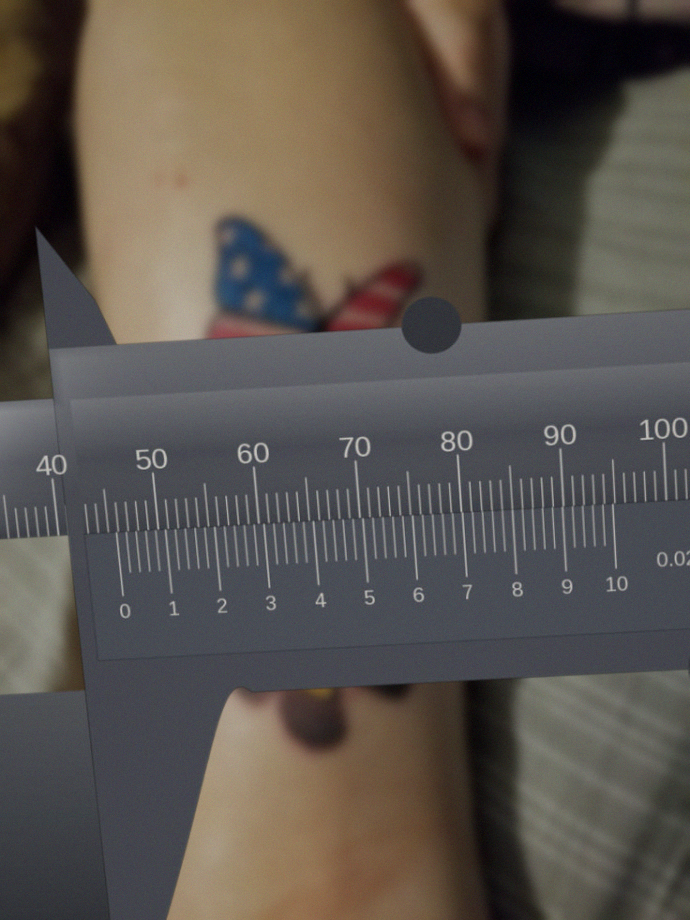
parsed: 45.8 mm
